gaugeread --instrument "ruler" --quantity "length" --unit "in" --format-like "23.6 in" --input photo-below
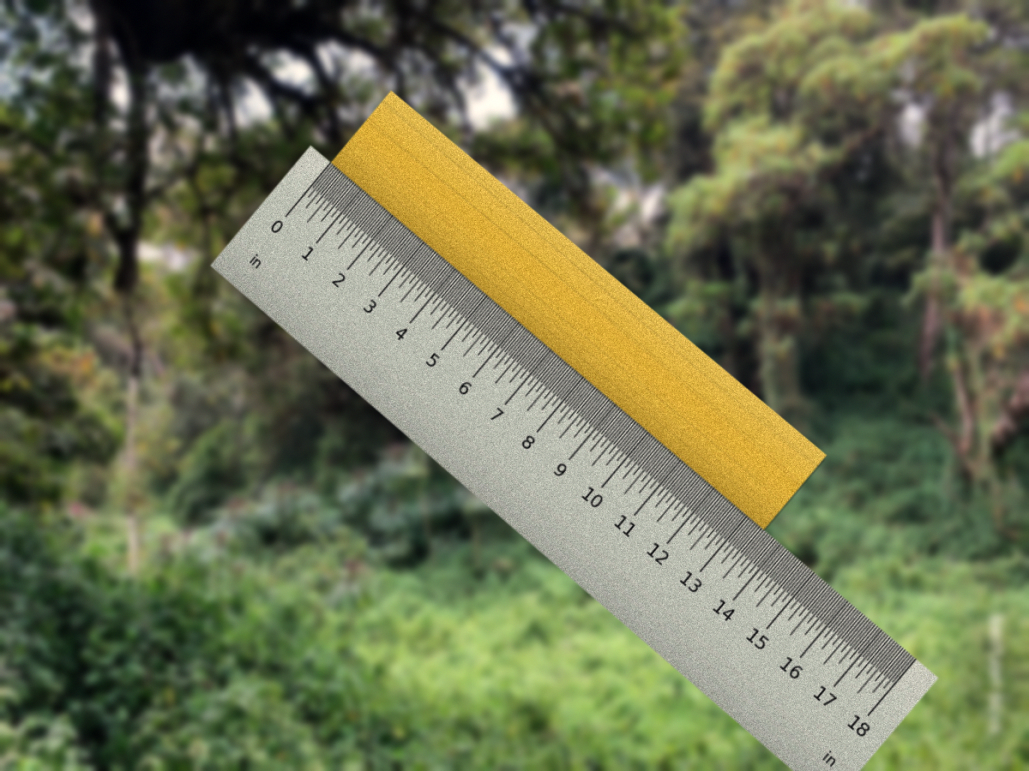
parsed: 13.5 in
